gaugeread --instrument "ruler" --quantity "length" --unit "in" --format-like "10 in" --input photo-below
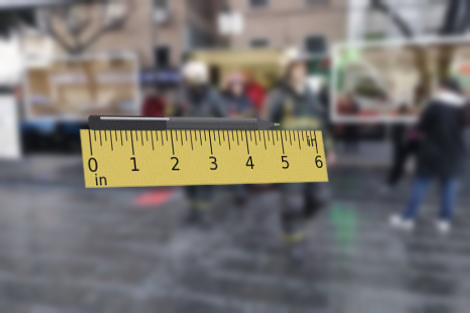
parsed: 5 in
